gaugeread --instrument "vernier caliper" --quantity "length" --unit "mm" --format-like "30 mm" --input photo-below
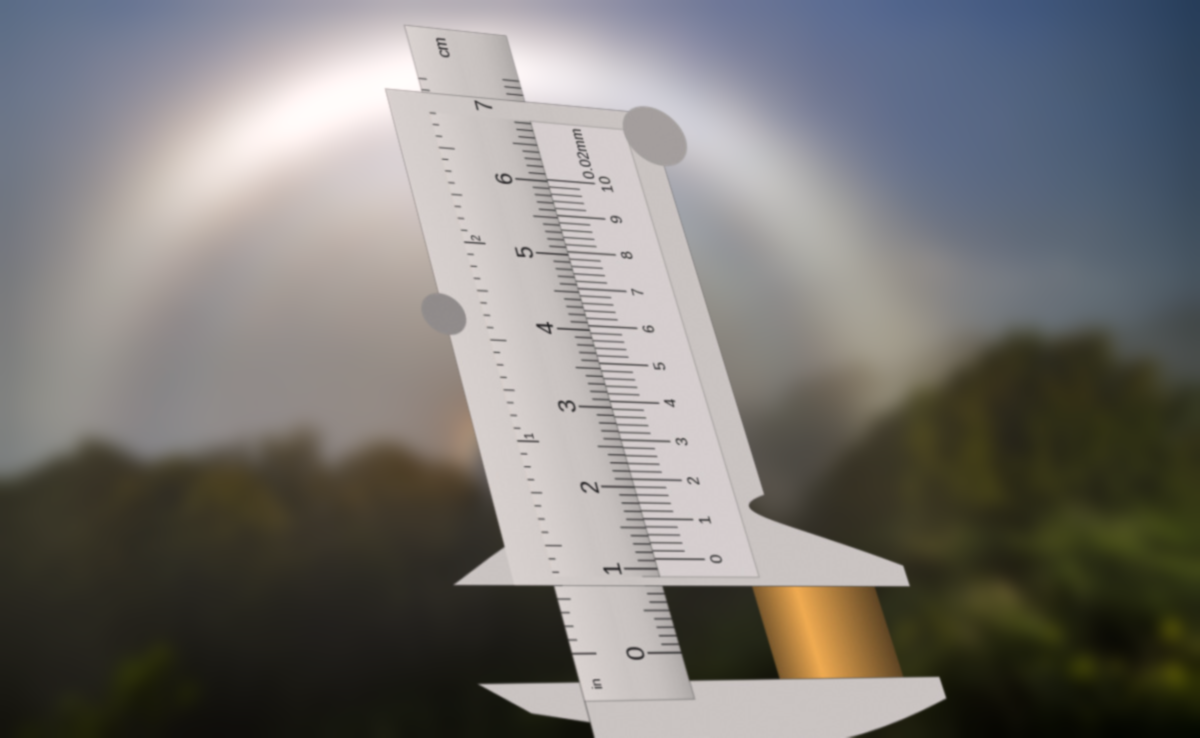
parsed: 11.2 mm
